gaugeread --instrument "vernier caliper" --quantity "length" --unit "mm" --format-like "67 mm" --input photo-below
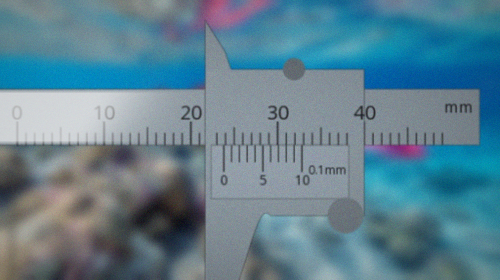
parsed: 23.8 mm
